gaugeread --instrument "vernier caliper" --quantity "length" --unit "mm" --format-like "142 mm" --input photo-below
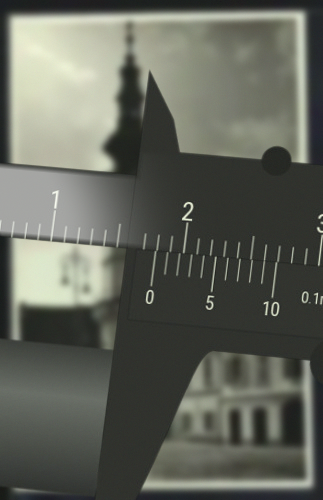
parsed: 17.9 mm
